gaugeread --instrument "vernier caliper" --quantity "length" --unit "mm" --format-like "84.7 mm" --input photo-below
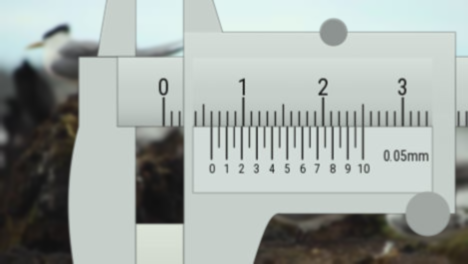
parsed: 6.0 mm
